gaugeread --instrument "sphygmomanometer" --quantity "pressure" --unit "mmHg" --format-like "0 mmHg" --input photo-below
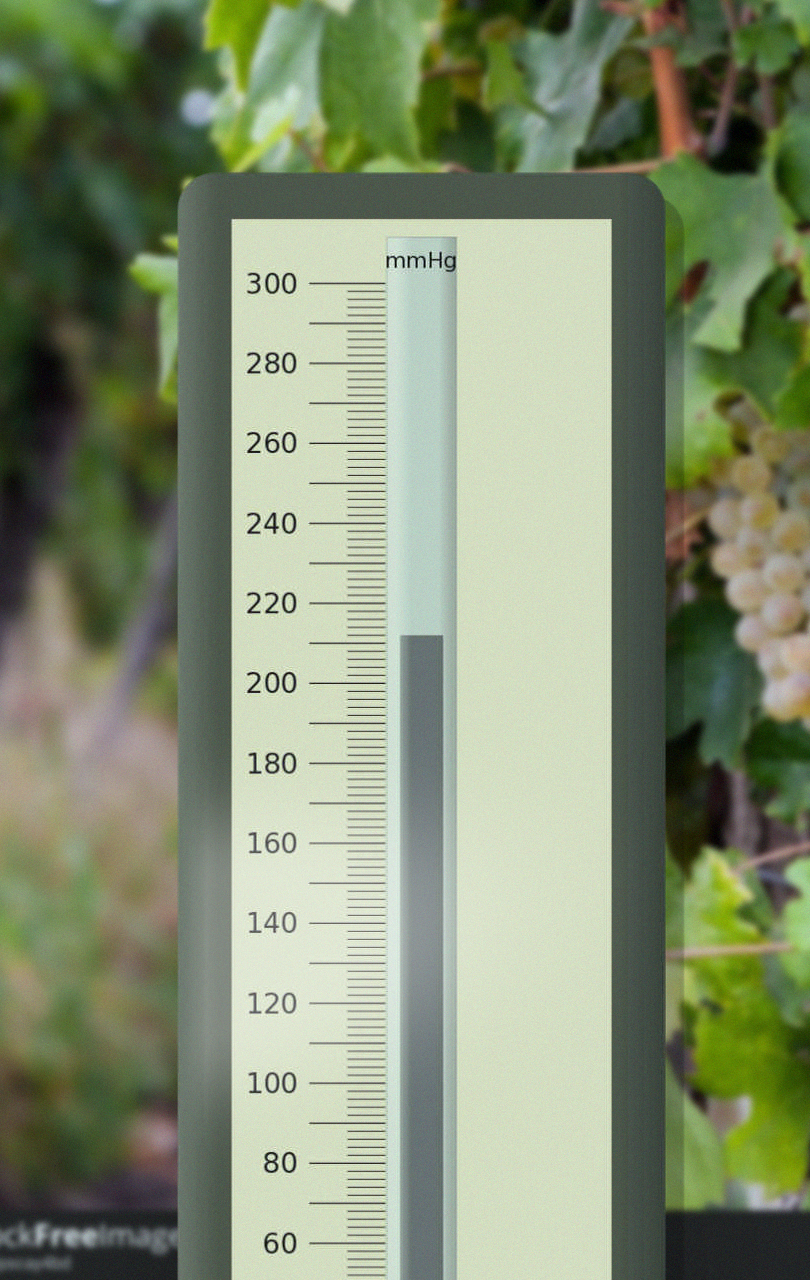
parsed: 212 mmHg
